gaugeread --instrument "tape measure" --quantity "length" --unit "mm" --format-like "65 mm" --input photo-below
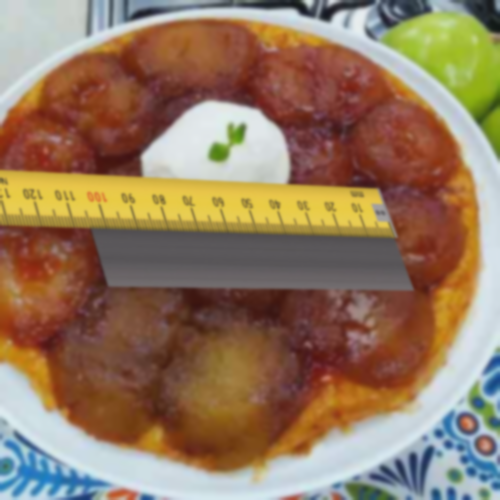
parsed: 105 mm
